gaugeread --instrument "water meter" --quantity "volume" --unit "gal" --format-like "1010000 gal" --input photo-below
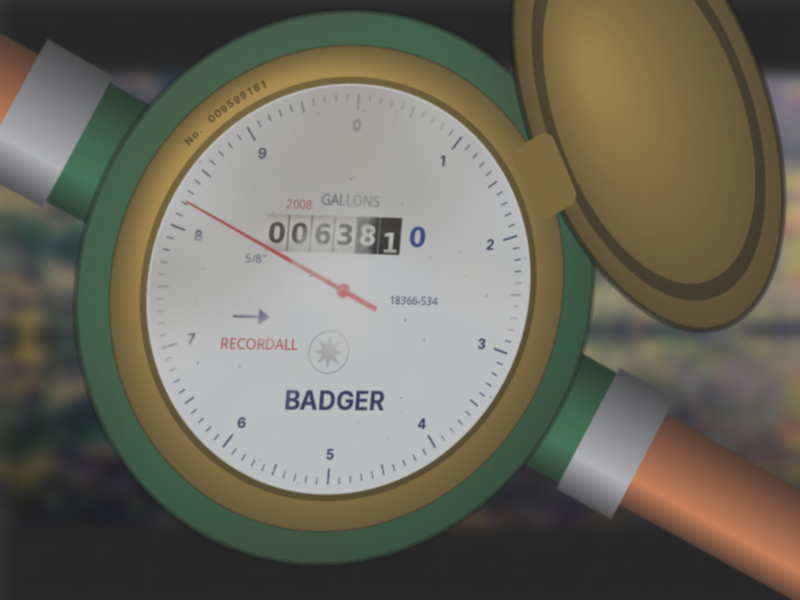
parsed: 63808.2 gal
